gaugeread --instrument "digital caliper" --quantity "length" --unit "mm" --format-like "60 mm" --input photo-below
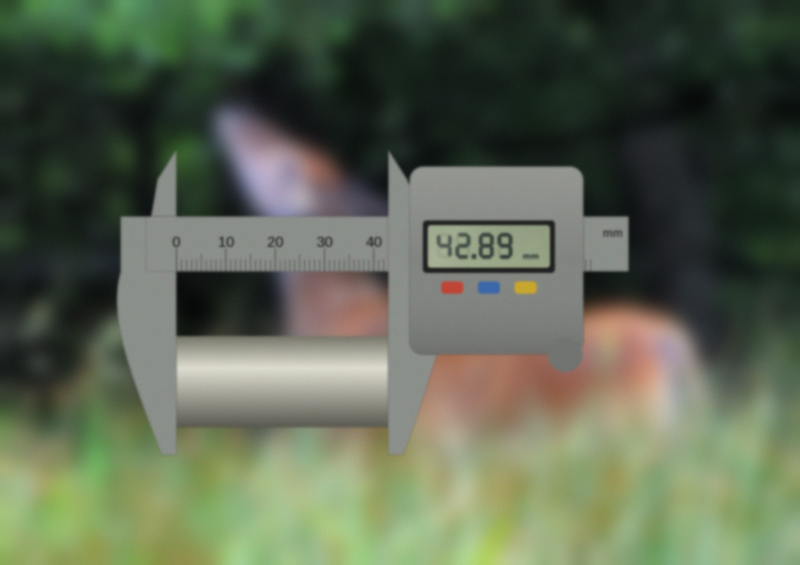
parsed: 42.89 mm
